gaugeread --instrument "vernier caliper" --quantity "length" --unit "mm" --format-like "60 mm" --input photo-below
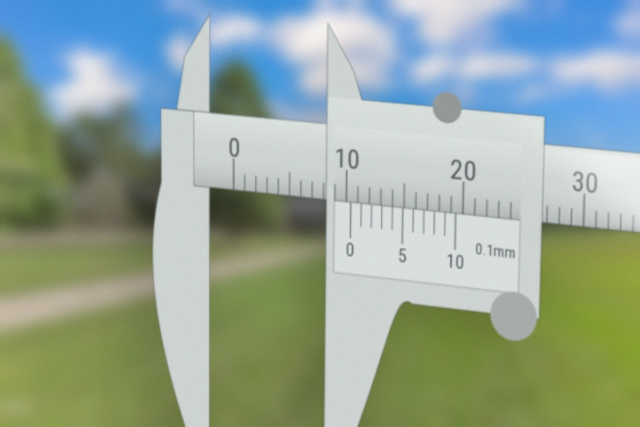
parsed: 10.4 mm
